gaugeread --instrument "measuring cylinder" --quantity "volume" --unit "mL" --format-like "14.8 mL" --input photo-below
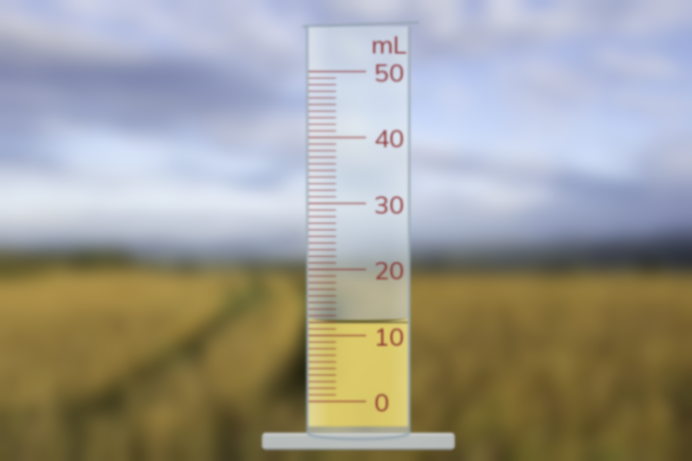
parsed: 12 mL
